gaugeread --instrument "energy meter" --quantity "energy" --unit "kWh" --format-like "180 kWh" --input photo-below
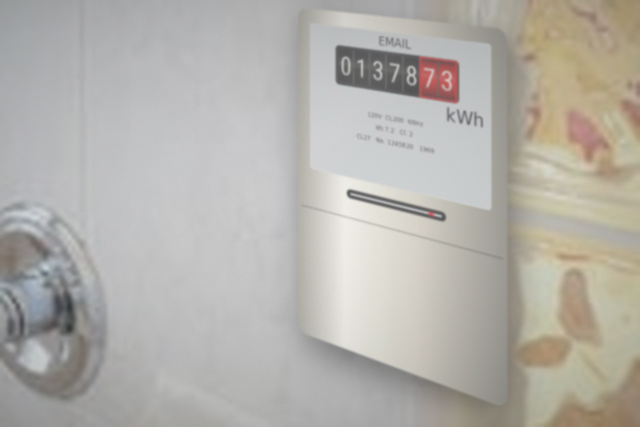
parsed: 1378.73 kWh
